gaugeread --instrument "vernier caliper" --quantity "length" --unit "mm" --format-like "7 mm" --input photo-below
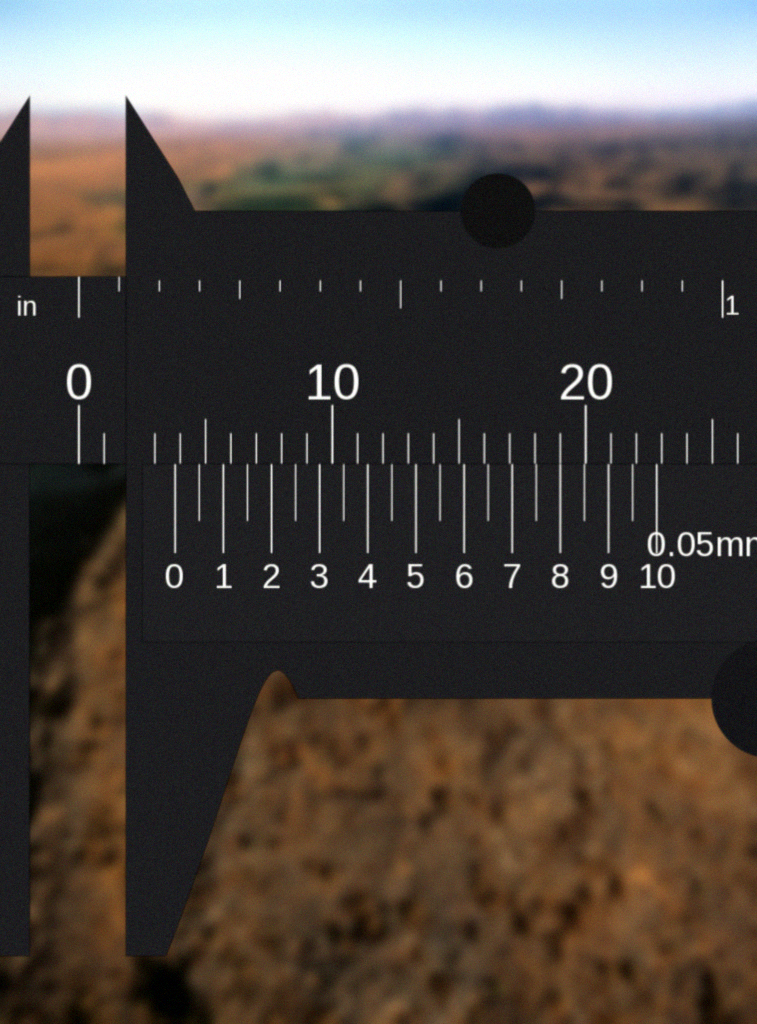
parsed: 3.8 mm
